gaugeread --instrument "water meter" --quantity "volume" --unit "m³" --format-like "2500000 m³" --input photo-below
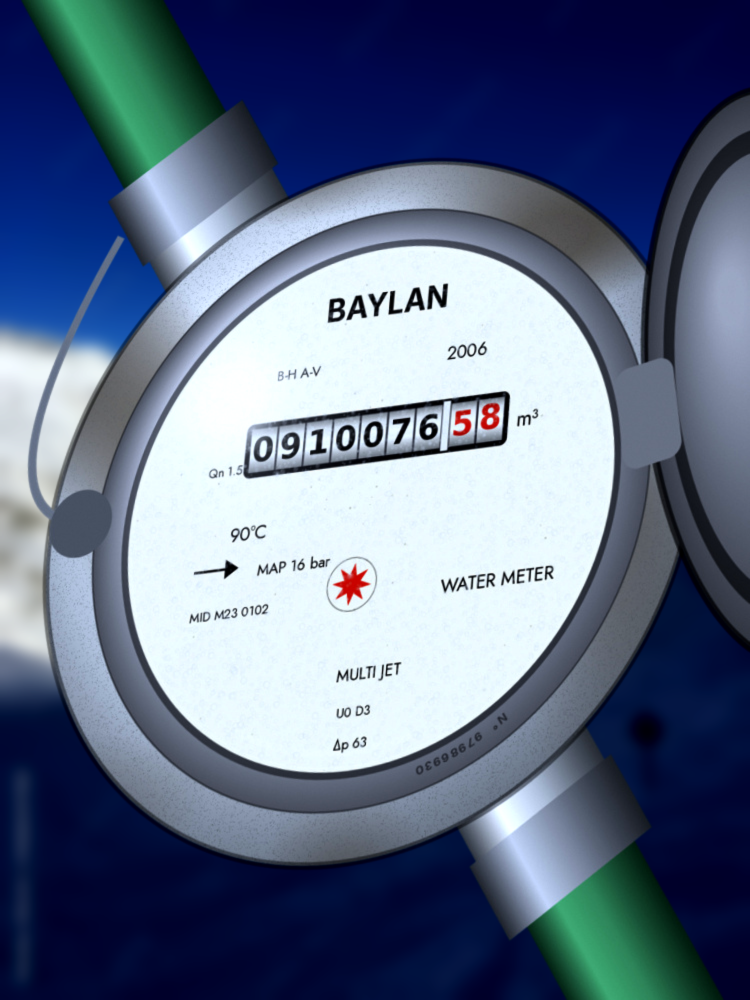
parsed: 910076.58 m³
